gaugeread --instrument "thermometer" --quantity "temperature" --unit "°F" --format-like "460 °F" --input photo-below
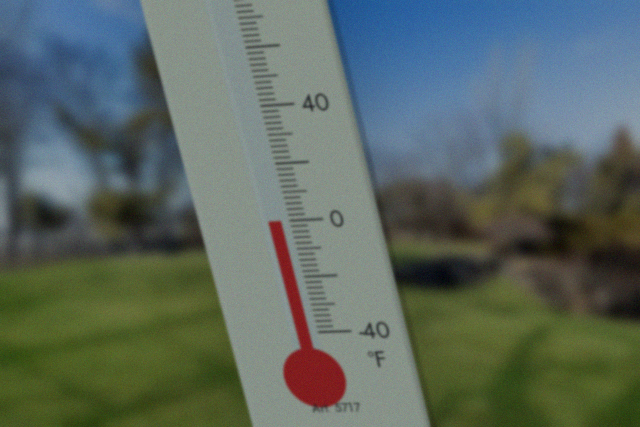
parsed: 0 °F
